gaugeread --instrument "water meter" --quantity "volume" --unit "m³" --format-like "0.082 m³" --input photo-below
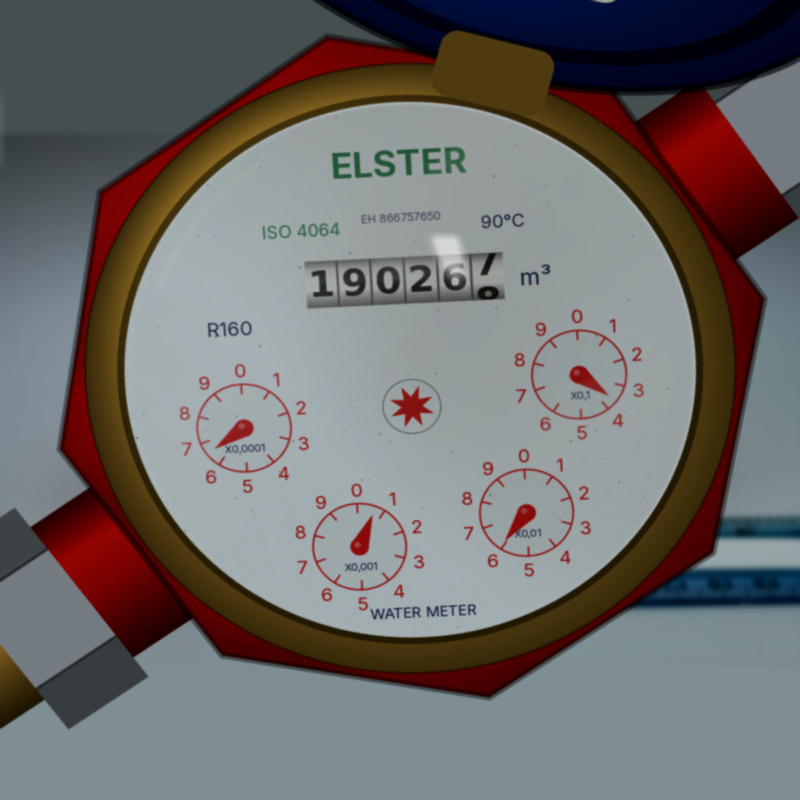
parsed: 190267.3606 m³
